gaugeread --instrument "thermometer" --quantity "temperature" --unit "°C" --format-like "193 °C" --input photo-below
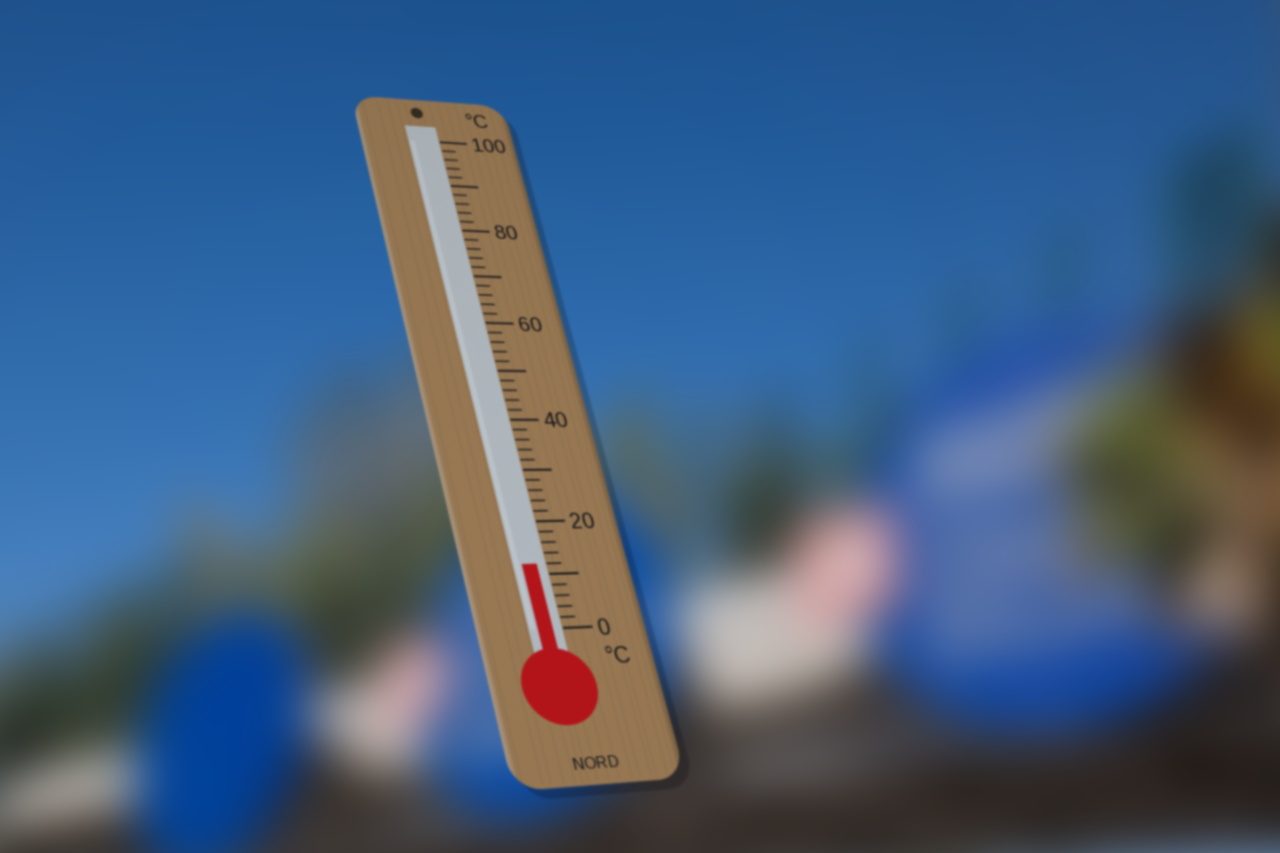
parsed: 12 °C
